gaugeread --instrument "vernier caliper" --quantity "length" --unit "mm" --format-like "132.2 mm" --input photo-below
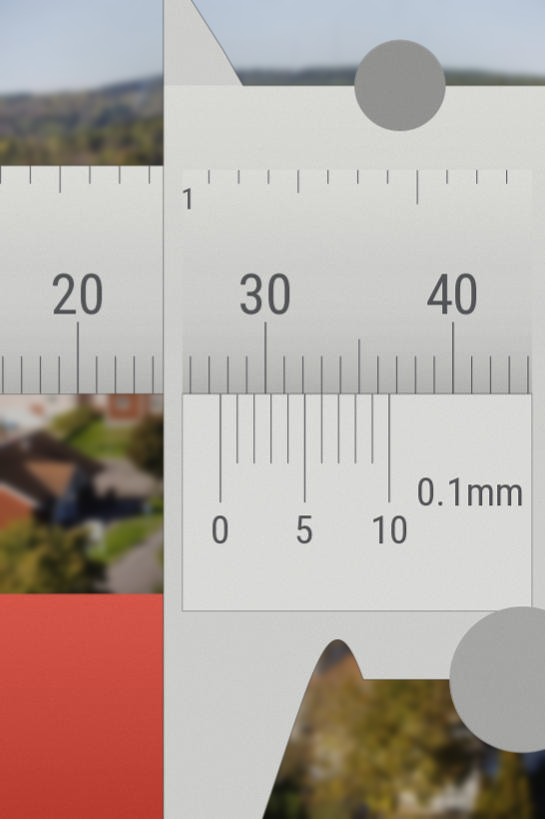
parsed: 27.6 mm
